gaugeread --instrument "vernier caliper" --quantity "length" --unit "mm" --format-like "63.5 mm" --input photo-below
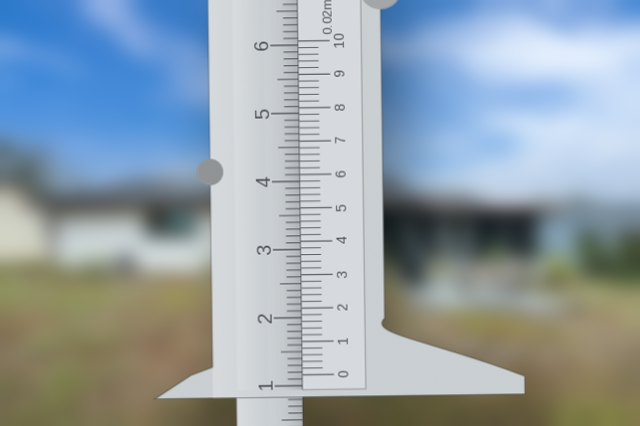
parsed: 11.6 mm
